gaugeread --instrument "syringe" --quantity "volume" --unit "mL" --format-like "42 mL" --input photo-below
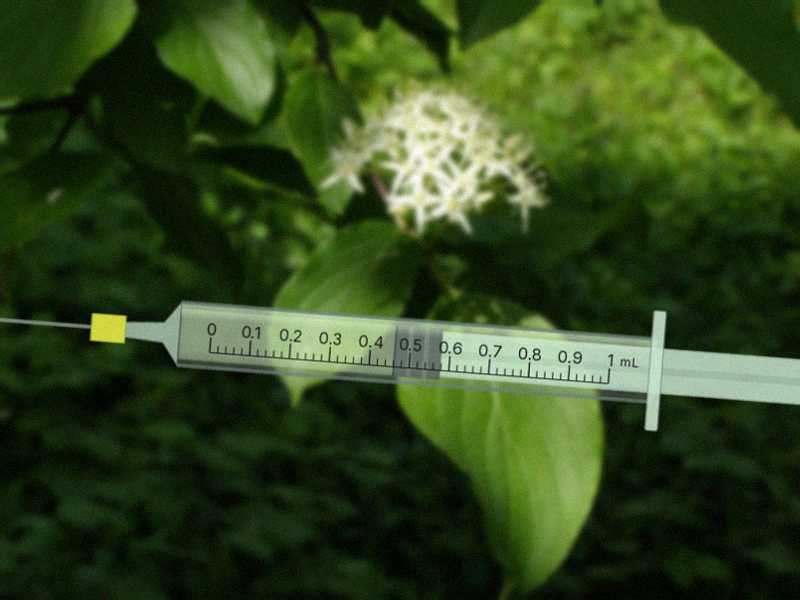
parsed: 0.46 mL
